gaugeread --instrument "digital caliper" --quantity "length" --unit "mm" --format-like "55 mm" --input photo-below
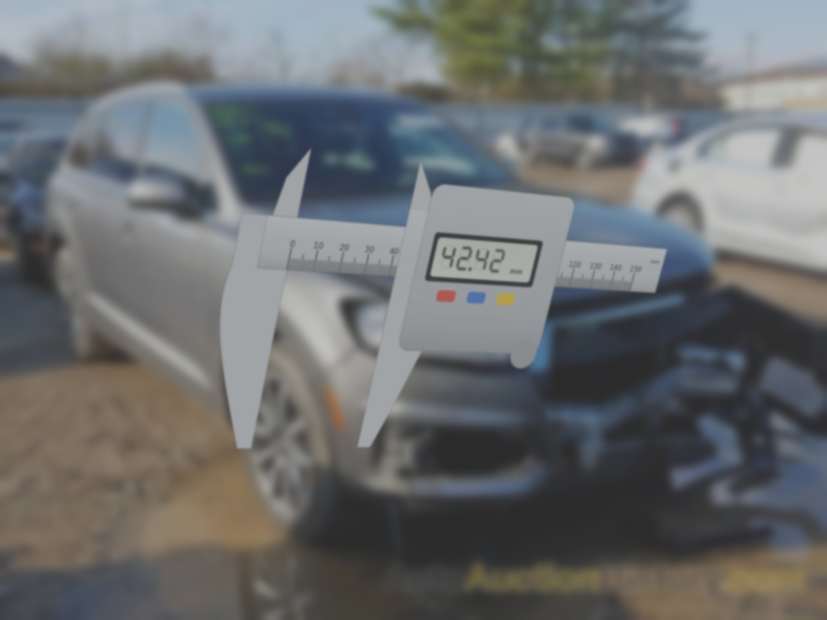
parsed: 42.42 mm
